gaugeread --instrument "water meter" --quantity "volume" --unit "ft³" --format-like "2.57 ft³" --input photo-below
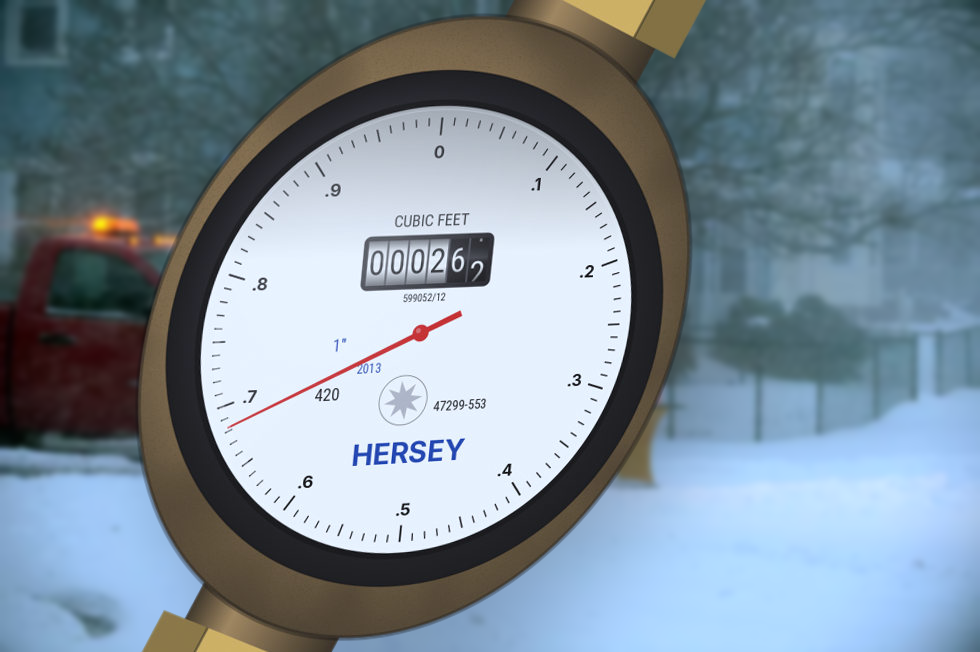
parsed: 261.68 ft³
